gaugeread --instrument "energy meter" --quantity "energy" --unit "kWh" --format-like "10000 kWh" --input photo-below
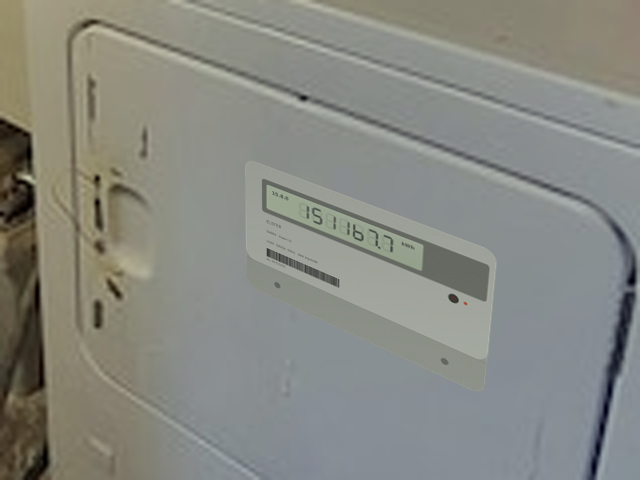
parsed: 151167.7 kWh
